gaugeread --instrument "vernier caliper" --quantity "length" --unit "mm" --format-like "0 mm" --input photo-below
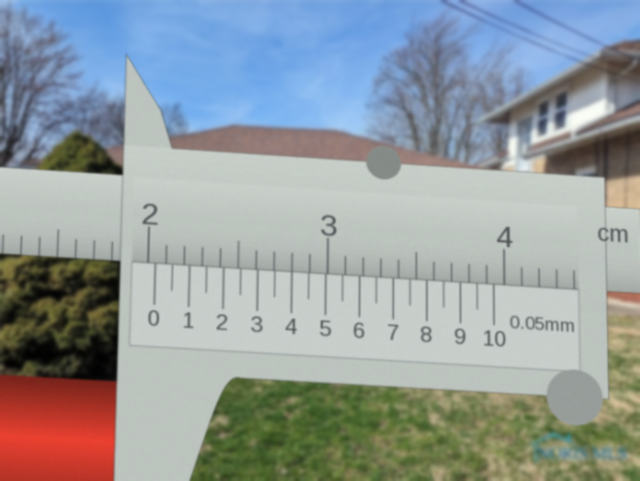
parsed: 20.4 mm
